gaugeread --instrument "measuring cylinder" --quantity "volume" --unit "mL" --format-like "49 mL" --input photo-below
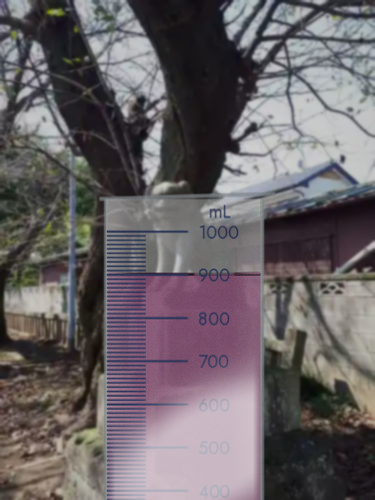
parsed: 900 mL
